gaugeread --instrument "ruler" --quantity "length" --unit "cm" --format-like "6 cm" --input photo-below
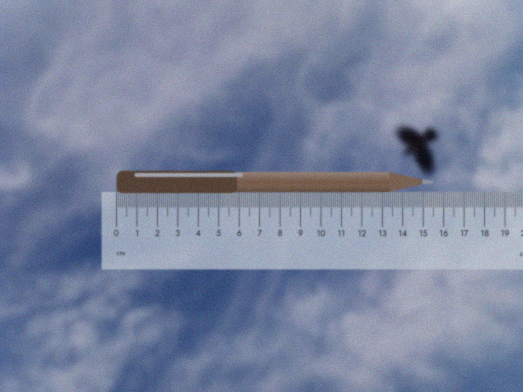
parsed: 15.5 cm
